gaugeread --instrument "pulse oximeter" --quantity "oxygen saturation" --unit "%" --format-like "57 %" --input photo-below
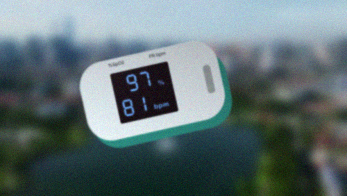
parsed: 97 %
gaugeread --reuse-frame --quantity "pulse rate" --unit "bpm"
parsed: 81 bpm
